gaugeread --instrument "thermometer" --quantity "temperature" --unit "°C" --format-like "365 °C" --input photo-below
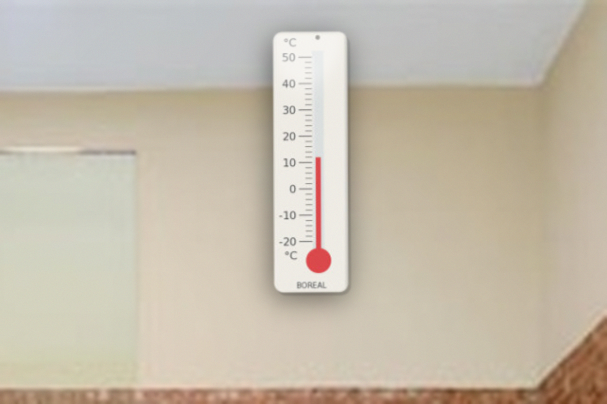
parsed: 12 °C
